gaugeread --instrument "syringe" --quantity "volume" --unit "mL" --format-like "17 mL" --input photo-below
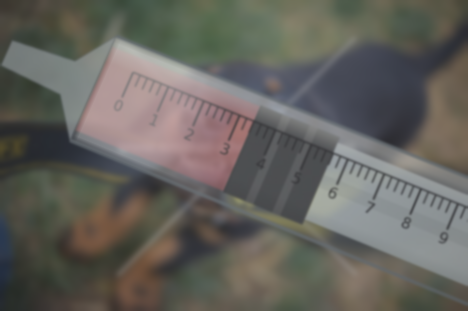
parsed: 3.4 mL
